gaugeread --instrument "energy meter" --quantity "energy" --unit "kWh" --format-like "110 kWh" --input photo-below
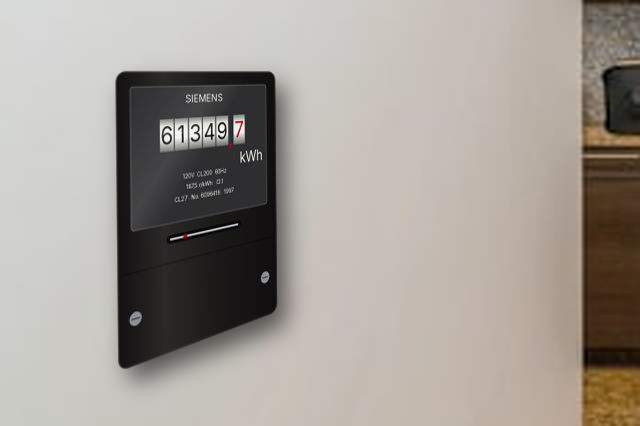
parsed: 61349.7 kWh
